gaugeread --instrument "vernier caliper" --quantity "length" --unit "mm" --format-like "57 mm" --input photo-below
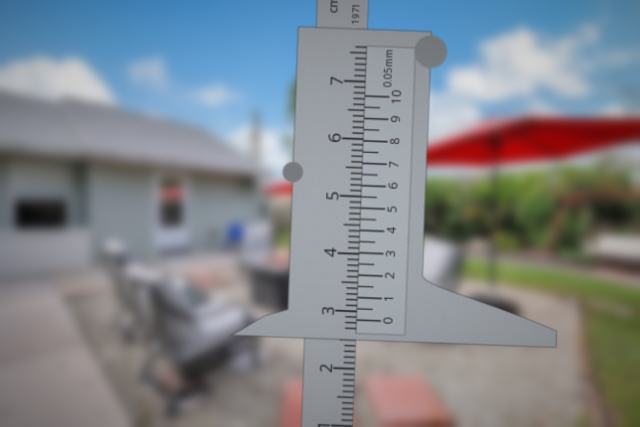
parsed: 28.5 mm
